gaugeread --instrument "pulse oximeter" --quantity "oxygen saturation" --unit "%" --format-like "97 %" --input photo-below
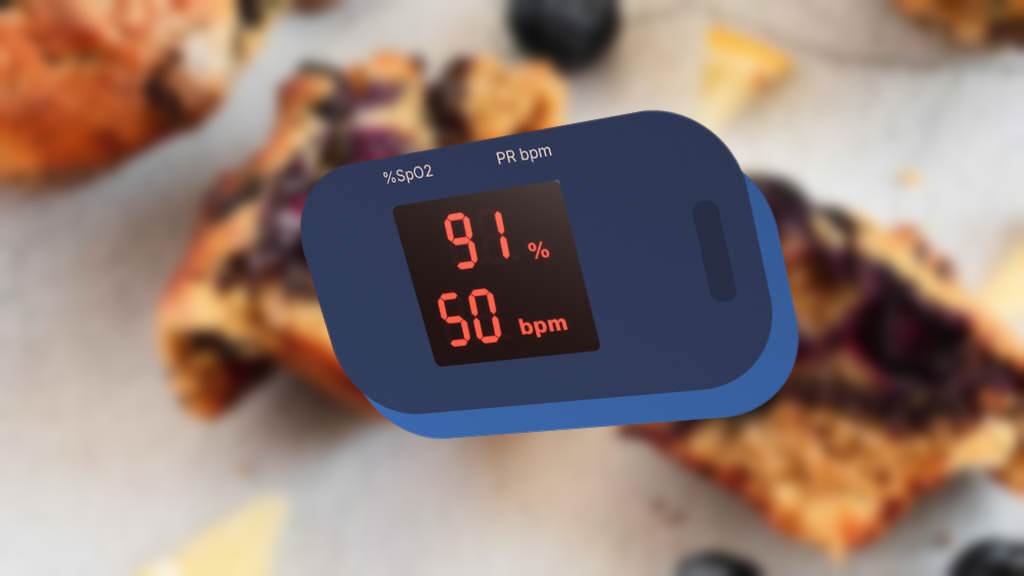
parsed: 91 %
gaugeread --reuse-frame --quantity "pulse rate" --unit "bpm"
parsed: 50 bpm
